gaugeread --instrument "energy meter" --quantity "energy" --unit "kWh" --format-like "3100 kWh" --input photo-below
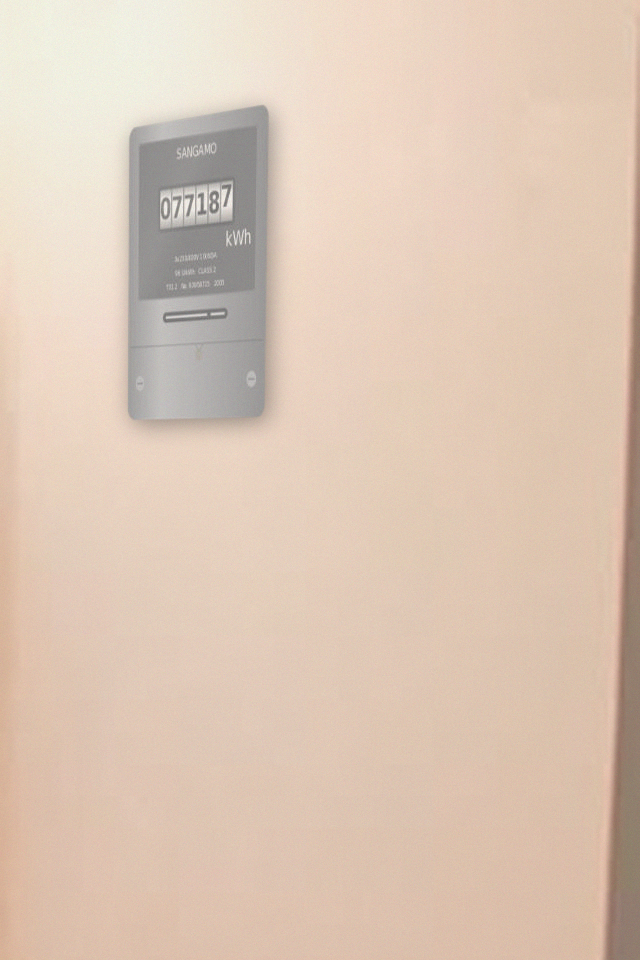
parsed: 77187 kWh
